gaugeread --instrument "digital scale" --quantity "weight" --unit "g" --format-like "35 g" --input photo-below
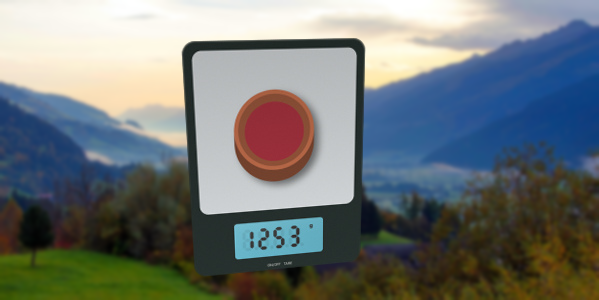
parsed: 1253 g
